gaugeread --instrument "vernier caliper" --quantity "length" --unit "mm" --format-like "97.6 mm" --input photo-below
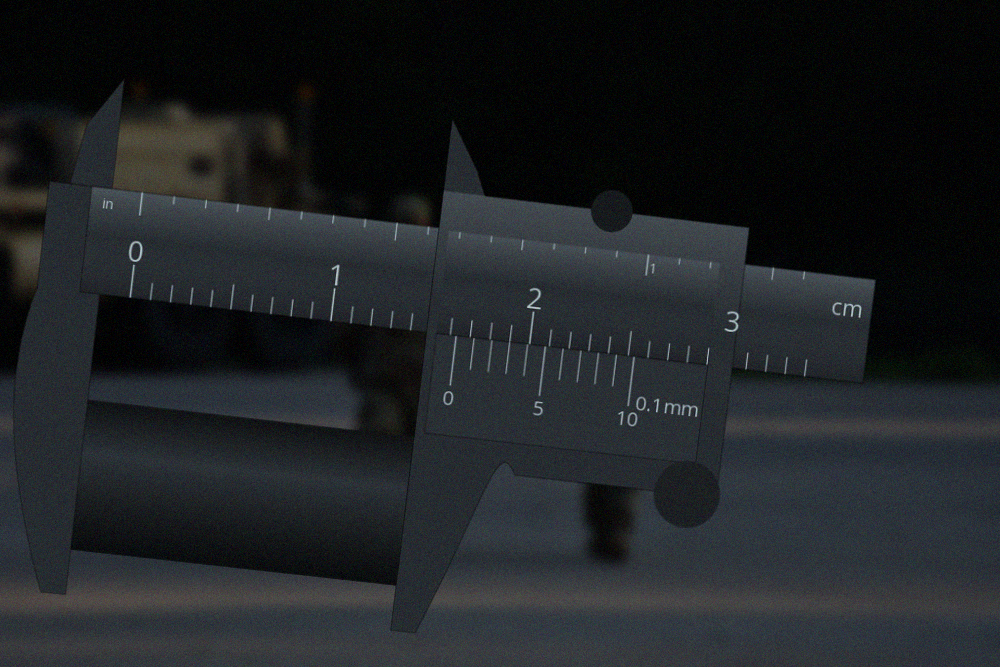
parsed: 16.3 mm
